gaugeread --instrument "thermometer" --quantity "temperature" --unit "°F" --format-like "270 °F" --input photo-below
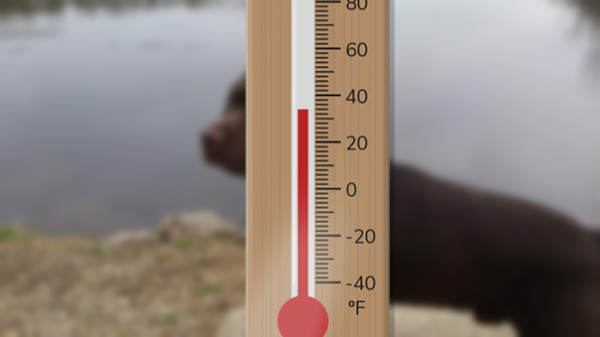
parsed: 34 °F
